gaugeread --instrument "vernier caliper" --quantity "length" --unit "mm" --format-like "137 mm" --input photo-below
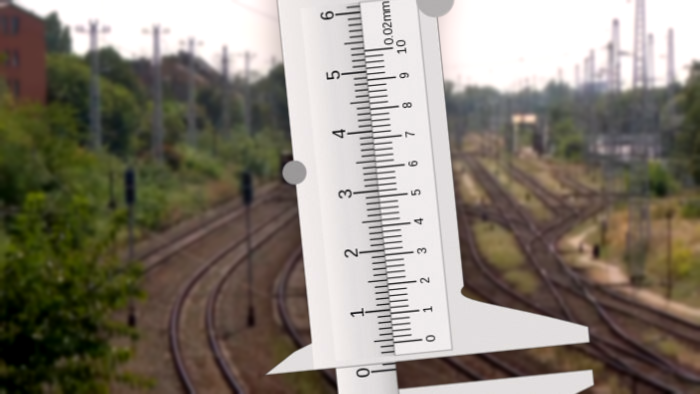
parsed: 4.5 mm
